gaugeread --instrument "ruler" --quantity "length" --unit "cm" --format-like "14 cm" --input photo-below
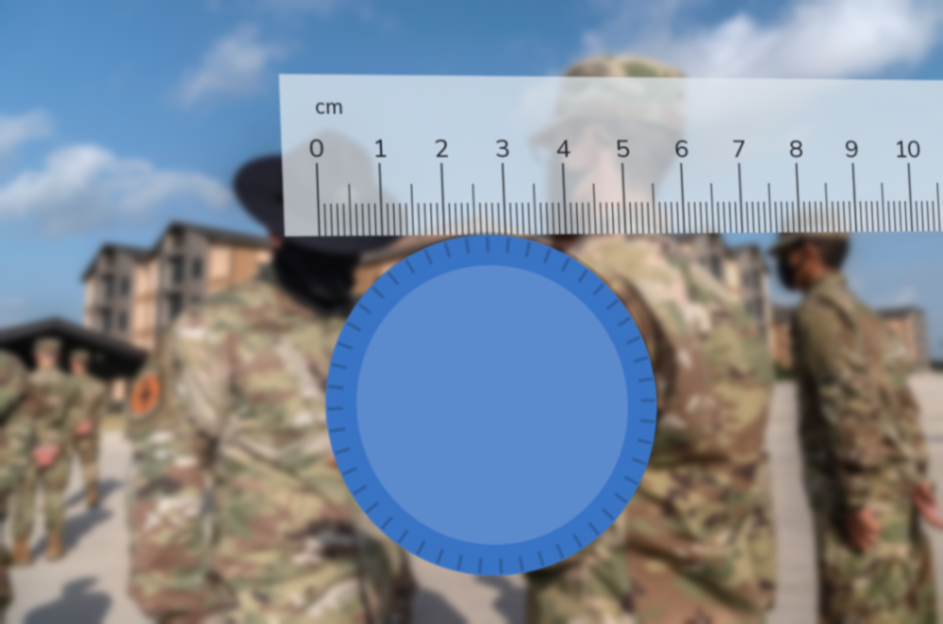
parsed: 5.4 cm
